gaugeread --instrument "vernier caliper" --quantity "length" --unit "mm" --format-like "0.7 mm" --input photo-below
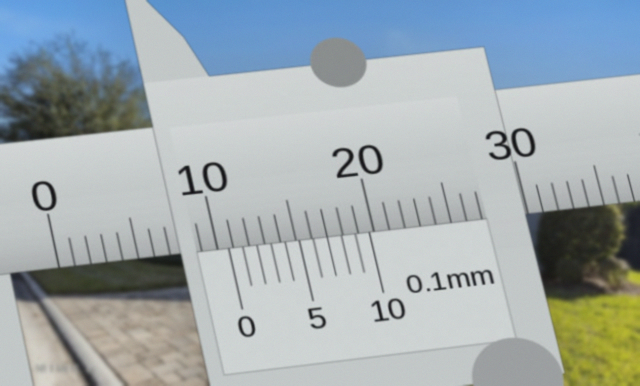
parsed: 10.7 mm
